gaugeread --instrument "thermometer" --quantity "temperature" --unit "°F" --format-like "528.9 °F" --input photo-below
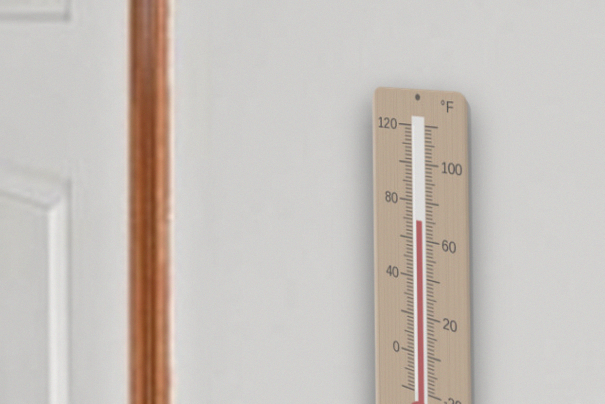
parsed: 70 °F
